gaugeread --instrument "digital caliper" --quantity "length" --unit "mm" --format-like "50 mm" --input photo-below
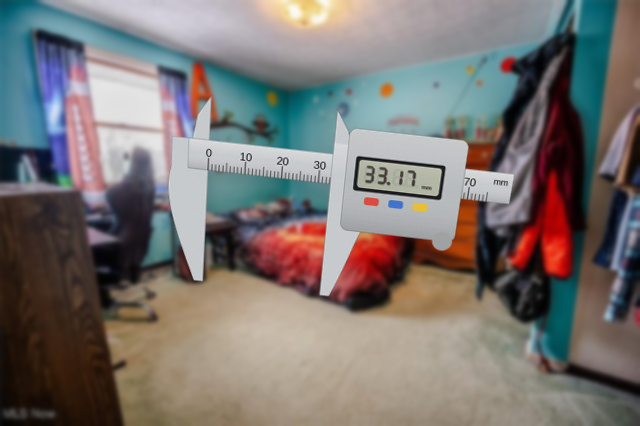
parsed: 33.17 mm
